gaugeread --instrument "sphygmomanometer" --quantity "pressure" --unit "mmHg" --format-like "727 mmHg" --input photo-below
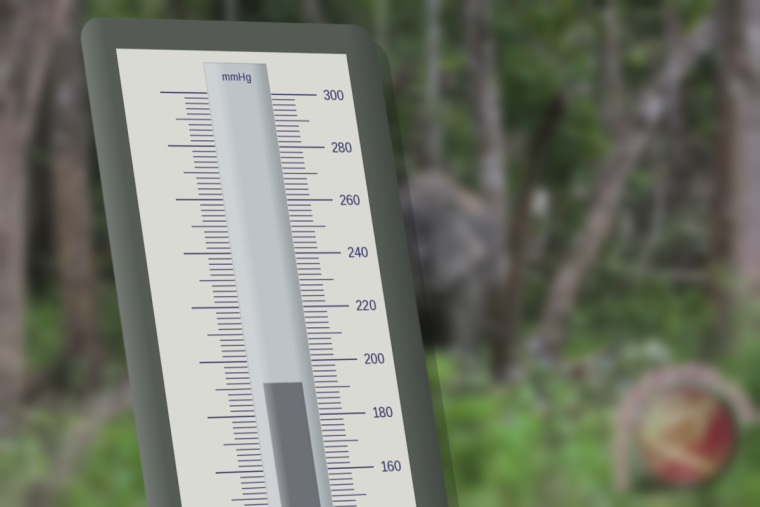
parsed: 192 mmHg
